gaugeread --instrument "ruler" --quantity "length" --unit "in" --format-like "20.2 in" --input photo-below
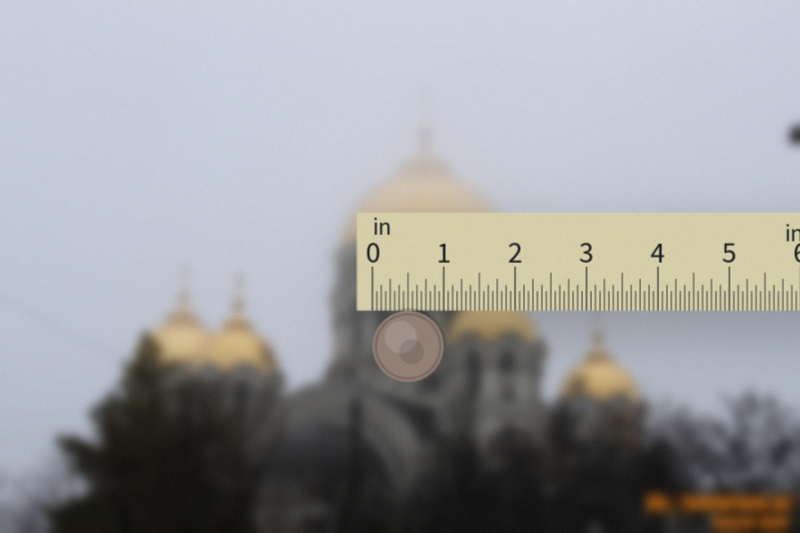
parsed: 1 in
